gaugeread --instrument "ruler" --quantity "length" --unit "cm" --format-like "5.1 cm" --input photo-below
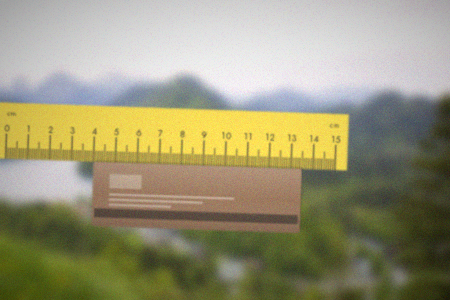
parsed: 9.5 cm
